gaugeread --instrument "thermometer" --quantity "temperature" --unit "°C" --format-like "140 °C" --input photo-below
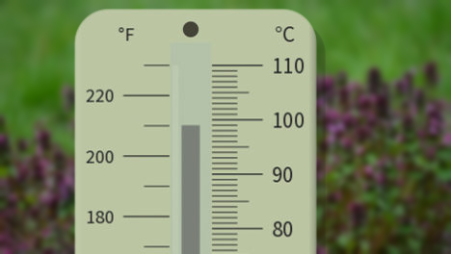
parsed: 99 °C
